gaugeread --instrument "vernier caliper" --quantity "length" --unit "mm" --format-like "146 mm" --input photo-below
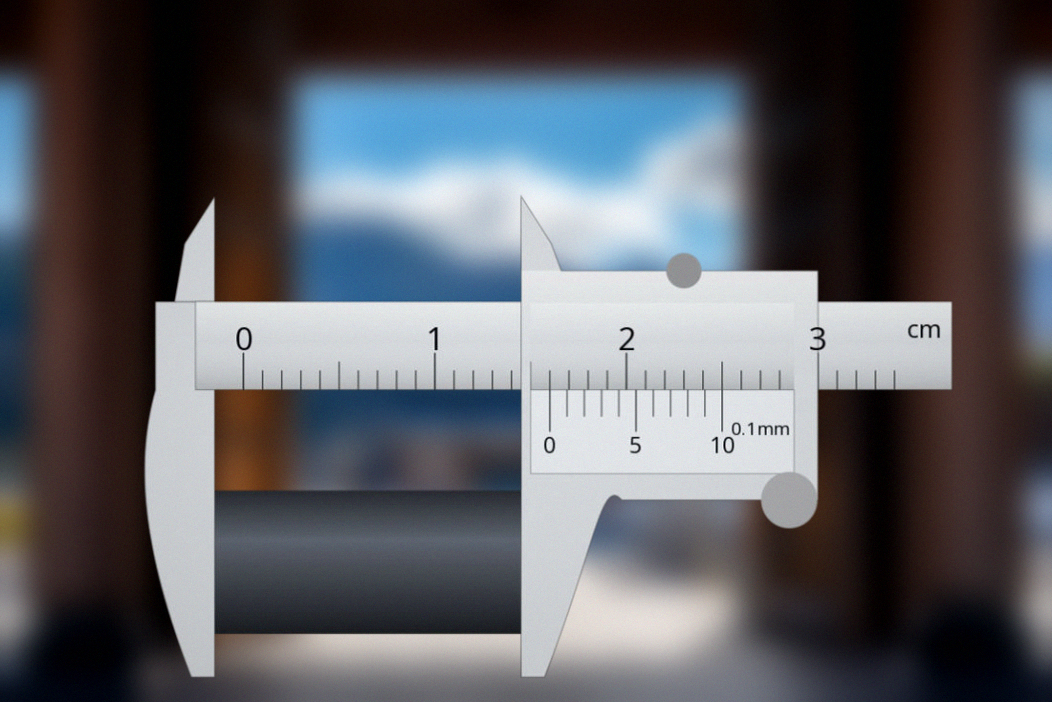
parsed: 16.0 mm
